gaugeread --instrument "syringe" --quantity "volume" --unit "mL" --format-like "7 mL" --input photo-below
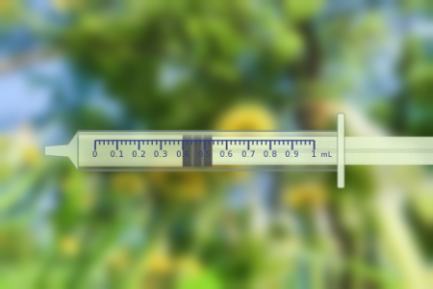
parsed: 0.4 mL
